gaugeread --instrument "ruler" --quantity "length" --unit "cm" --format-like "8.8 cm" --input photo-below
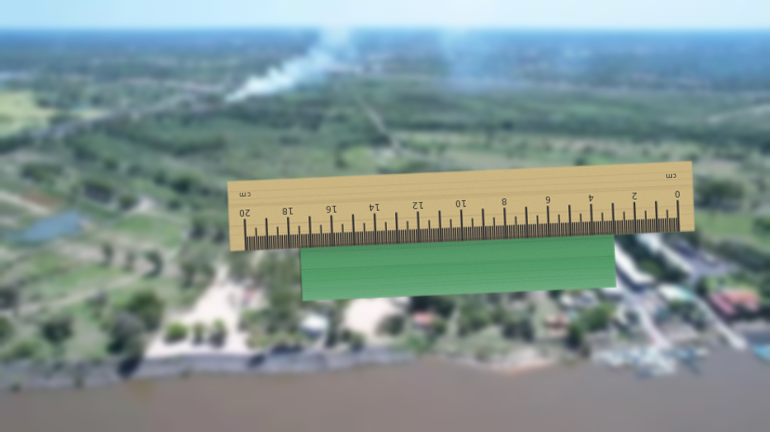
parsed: 14.5 cm
